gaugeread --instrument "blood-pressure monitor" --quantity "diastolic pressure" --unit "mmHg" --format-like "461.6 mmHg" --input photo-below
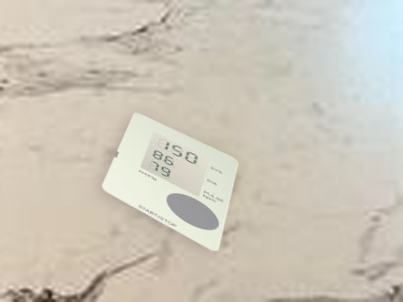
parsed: 86 mmHg
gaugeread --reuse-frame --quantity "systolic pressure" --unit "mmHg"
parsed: 150 mmHg
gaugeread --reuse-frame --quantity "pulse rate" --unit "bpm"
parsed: 79 bpm
